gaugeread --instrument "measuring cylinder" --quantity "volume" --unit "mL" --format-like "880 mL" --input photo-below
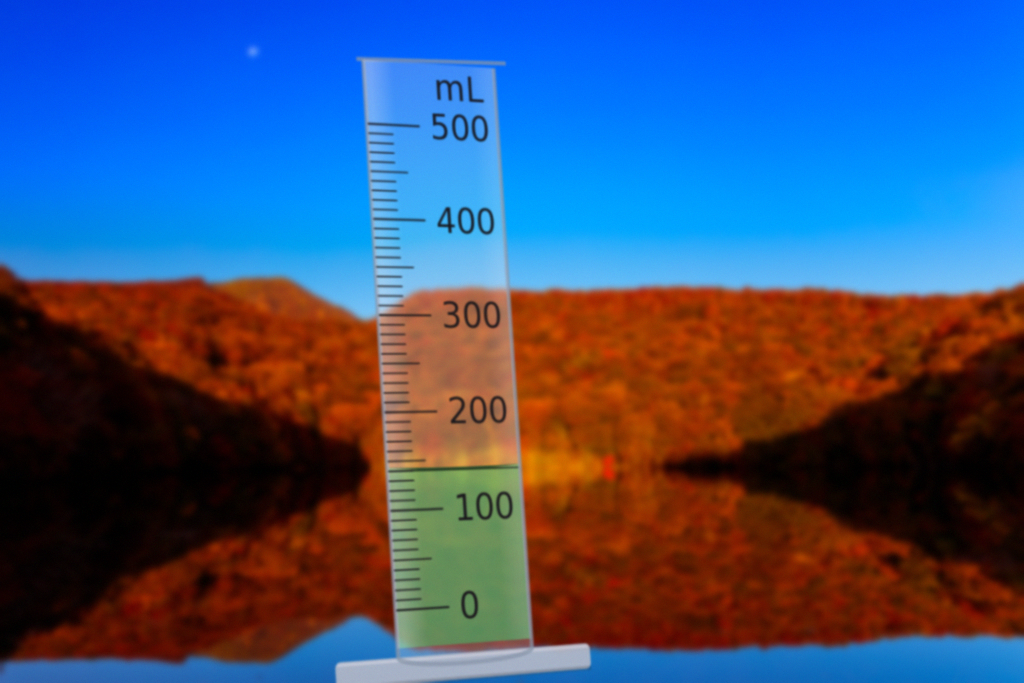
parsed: 140 mL
